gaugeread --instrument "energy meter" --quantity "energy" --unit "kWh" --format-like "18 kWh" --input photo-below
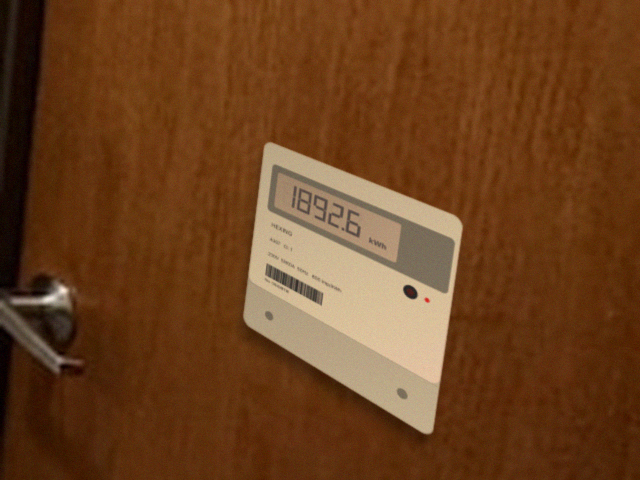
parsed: 1892.6 kWh
